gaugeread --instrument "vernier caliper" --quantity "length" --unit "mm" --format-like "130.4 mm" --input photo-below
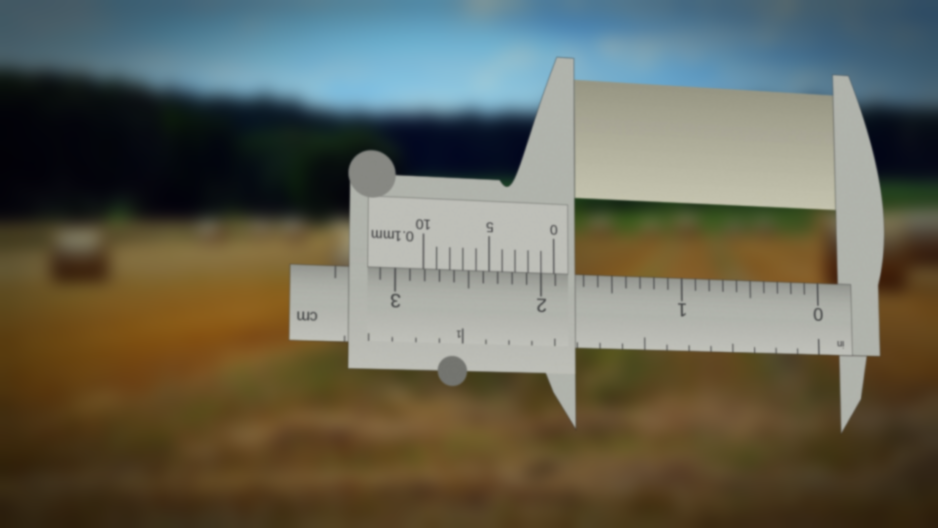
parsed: 19.1 mm
